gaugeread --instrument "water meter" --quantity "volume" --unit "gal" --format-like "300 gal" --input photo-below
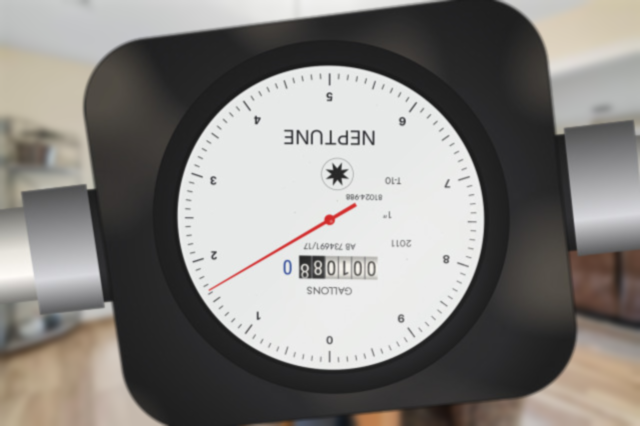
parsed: 10881.6 gal
